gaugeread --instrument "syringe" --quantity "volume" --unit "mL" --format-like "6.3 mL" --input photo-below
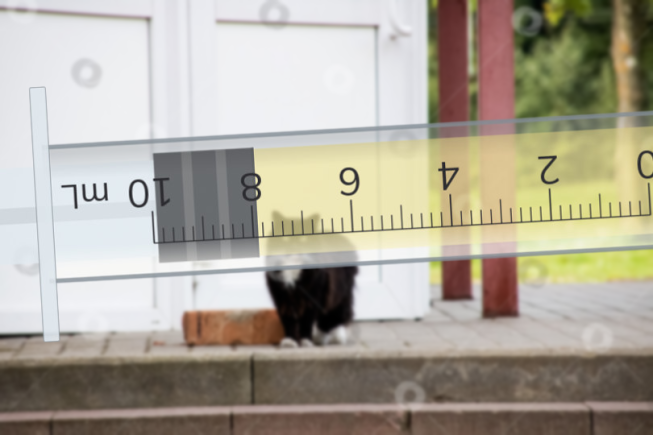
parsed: 7.9 mL
